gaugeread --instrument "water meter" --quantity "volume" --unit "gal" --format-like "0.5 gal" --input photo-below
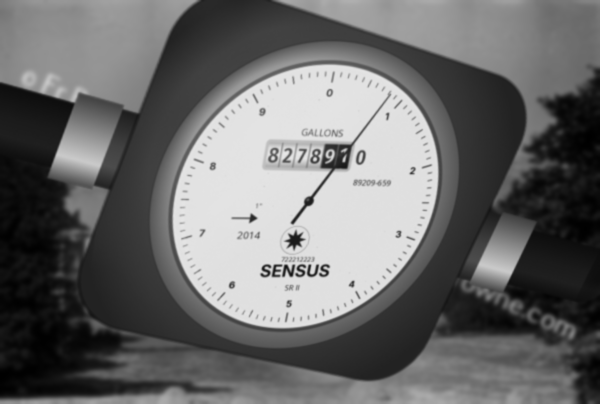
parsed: 8278910.8 gal
